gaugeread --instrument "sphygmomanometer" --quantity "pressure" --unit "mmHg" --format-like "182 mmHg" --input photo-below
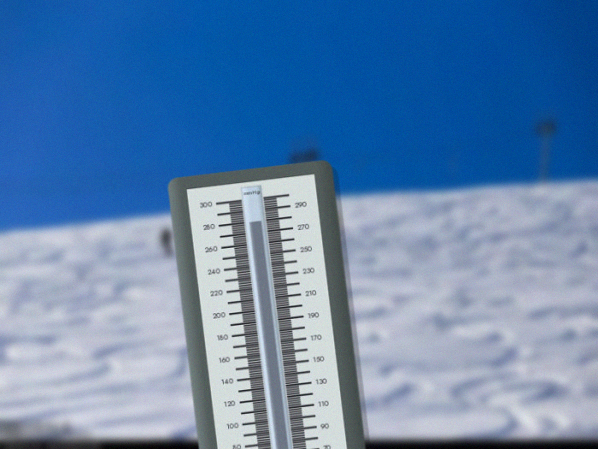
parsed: 280 mmHg
